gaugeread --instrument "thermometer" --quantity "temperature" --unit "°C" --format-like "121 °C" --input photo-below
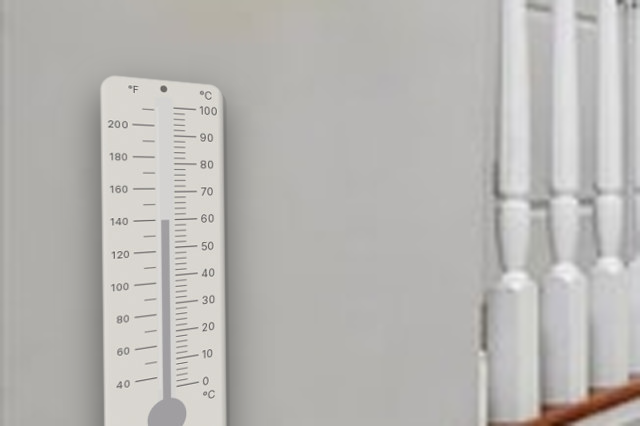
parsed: 60 °C
